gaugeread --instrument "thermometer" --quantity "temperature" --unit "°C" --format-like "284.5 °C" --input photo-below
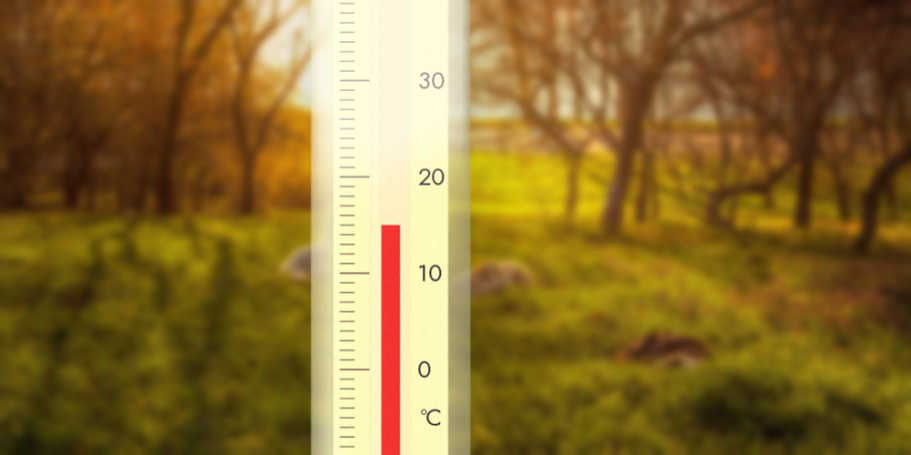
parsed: 15 °C
